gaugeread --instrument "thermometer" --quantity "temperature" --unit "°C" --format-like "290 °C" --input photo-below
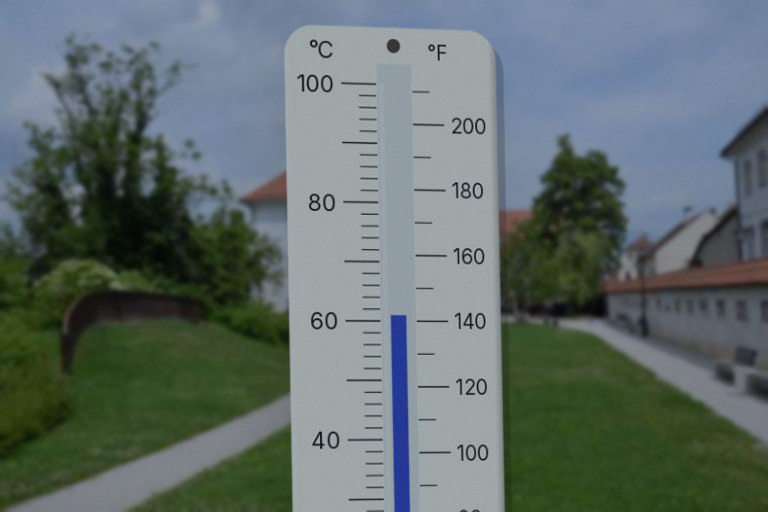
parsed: 61 °C
